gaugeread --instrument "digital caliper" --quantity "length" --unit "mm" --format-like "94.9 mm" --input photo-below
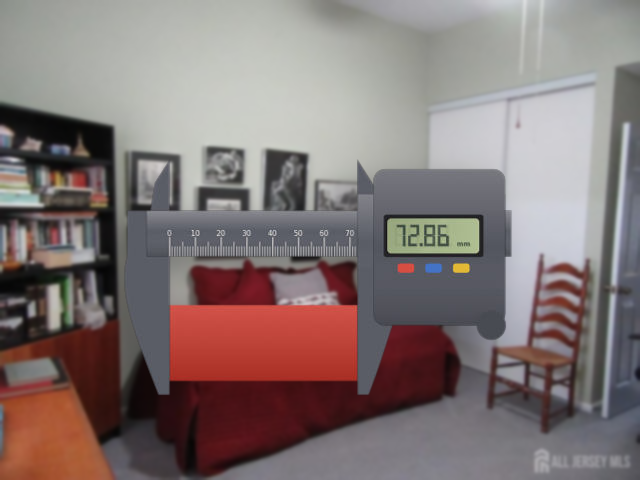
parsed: 72.86 mm
